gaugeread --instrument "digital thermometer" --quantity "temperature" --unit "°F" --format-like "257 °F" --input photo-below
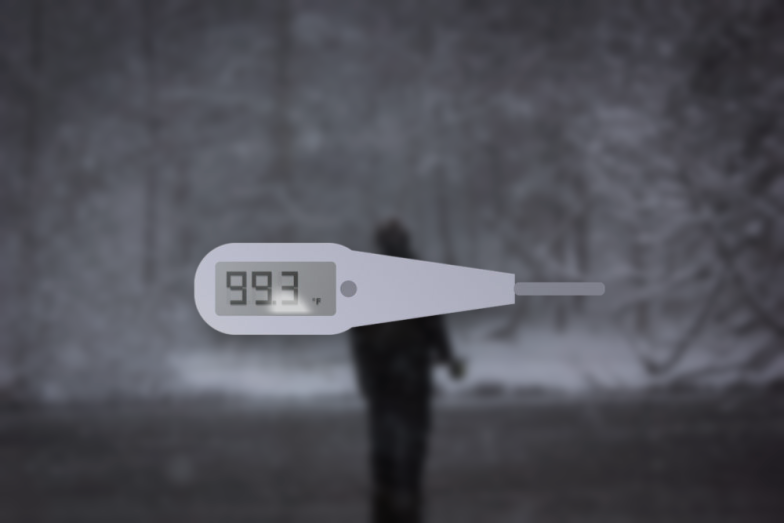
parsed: 99.3 °F
